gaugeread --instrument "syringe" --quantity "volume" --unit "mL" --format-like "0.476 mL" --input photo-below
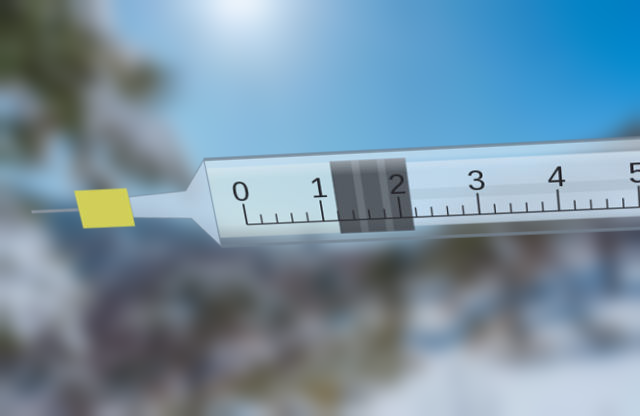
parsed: 1.2 mL
